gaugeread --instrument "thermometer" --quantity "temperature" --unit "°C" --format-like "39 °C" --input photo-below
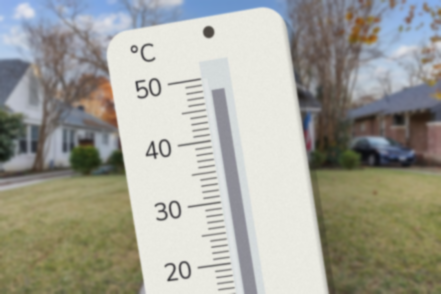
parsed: 48 °C
